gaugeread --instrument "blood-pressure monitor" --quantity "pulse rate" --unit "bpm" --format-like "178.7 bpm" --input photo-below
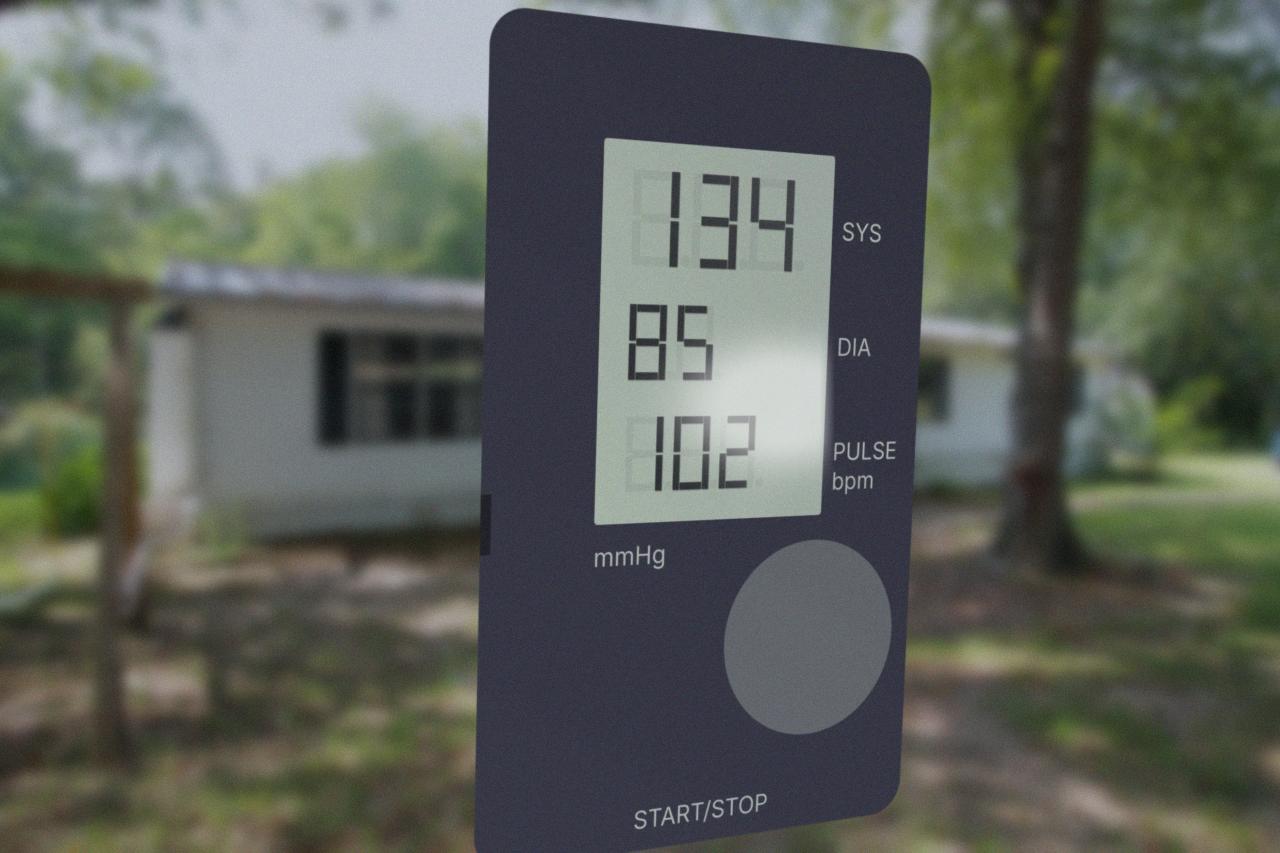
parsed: 102 bpm
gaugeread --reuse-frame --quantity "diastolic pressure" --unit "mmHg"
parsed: 85 mmHg
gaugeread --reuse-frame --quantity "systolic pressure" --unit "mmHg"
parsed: 134 mmHg
